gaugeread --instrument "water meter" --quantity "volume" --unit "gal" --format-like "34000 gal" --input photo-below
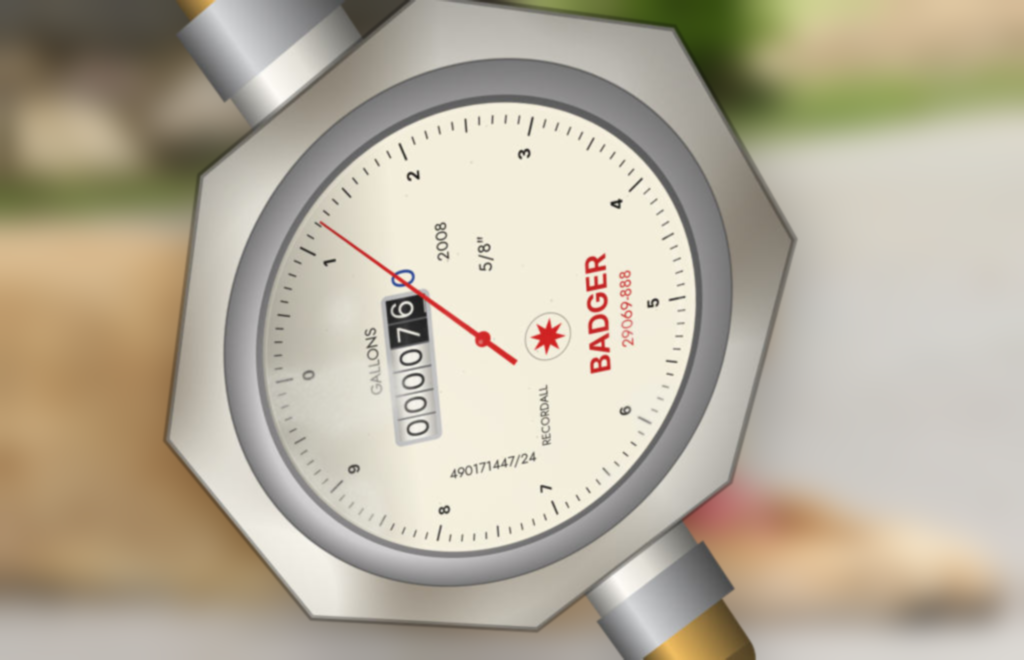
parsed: 761.2 gal
